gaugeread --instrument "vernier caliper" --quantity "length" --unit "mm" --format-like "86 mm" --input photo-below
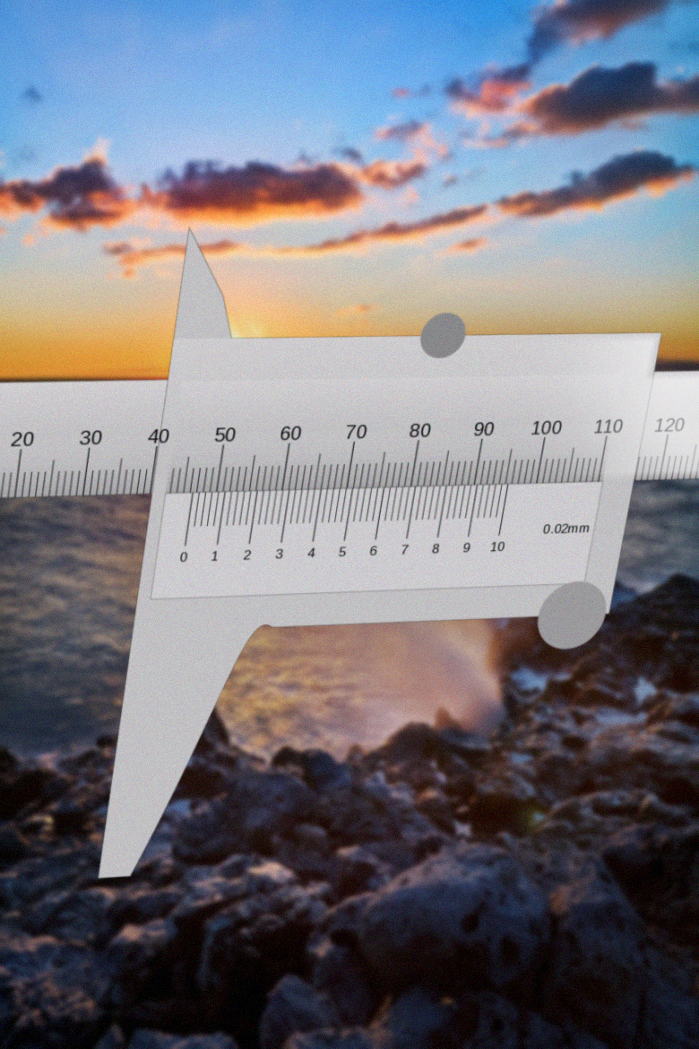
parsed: 46.4 mm
